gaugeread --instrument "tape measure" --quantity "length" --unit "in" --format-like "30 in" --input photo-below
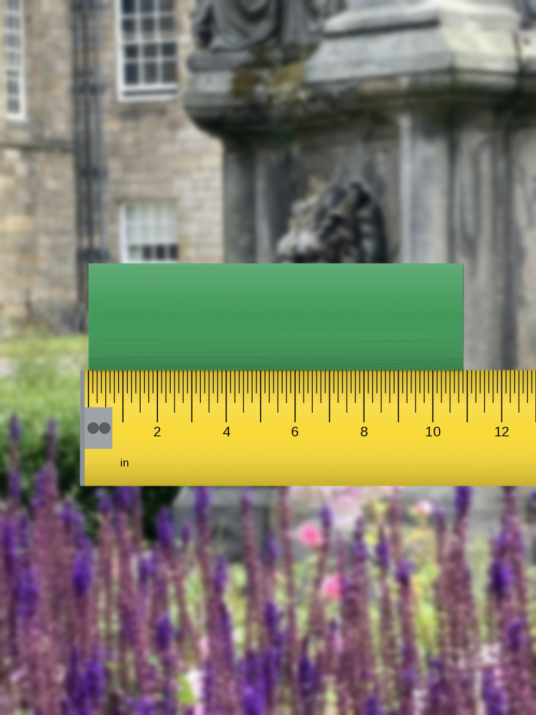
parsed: 10.875 in
